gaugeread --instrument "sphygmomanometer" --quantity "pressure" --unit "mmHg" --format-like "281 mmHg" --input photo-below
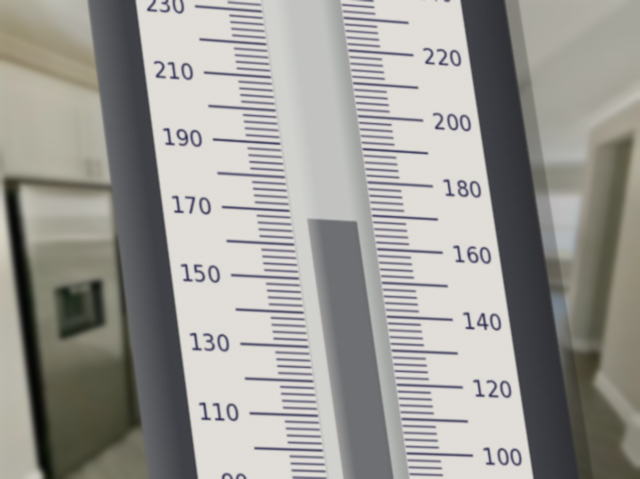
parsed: 168 mmHg
